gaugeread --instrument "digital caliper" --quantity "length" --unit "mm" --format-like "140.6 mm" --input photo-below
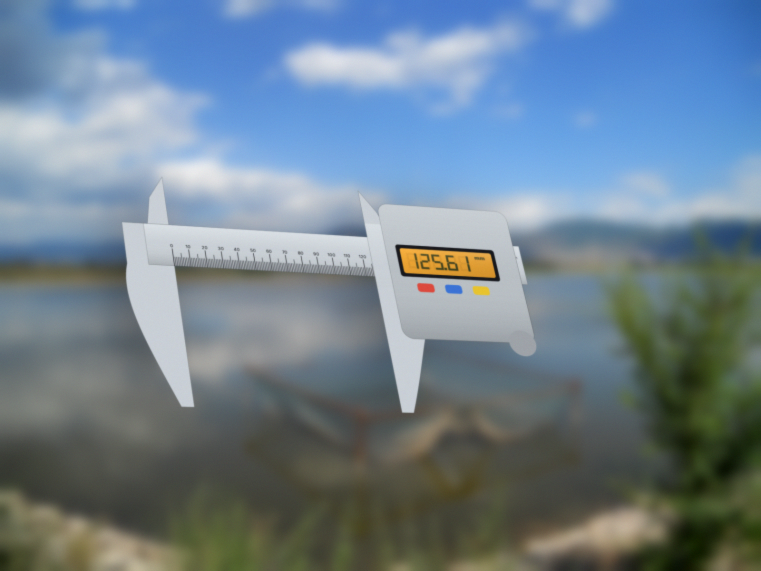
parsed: 125.61 mm
